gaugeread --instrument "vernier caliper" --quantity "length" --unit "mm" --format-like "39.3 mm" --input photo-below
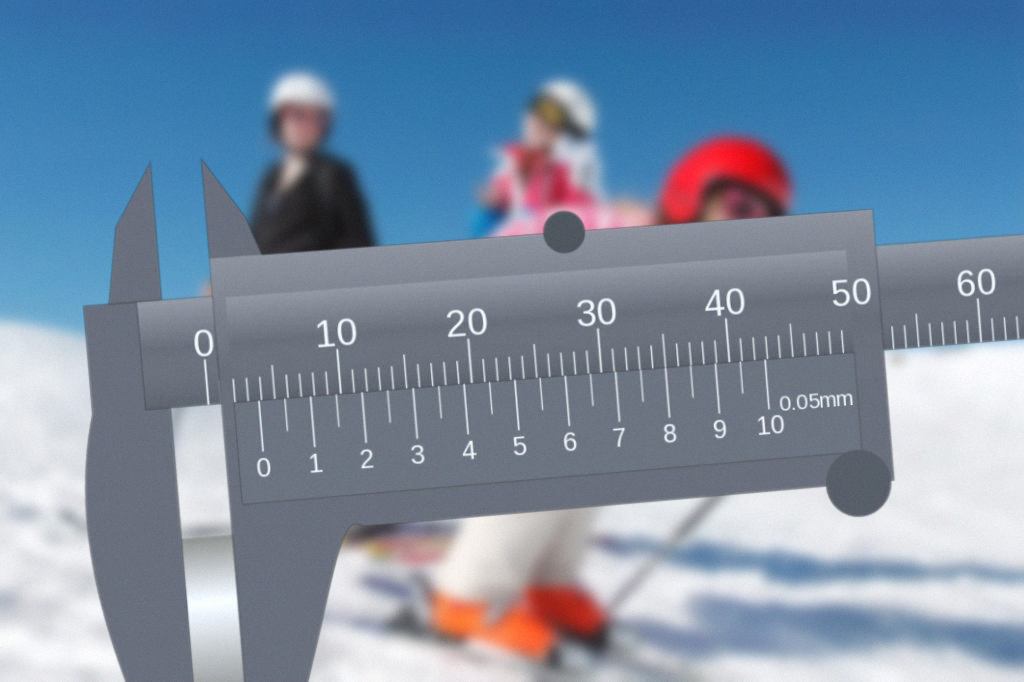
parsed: 3.8 mm
